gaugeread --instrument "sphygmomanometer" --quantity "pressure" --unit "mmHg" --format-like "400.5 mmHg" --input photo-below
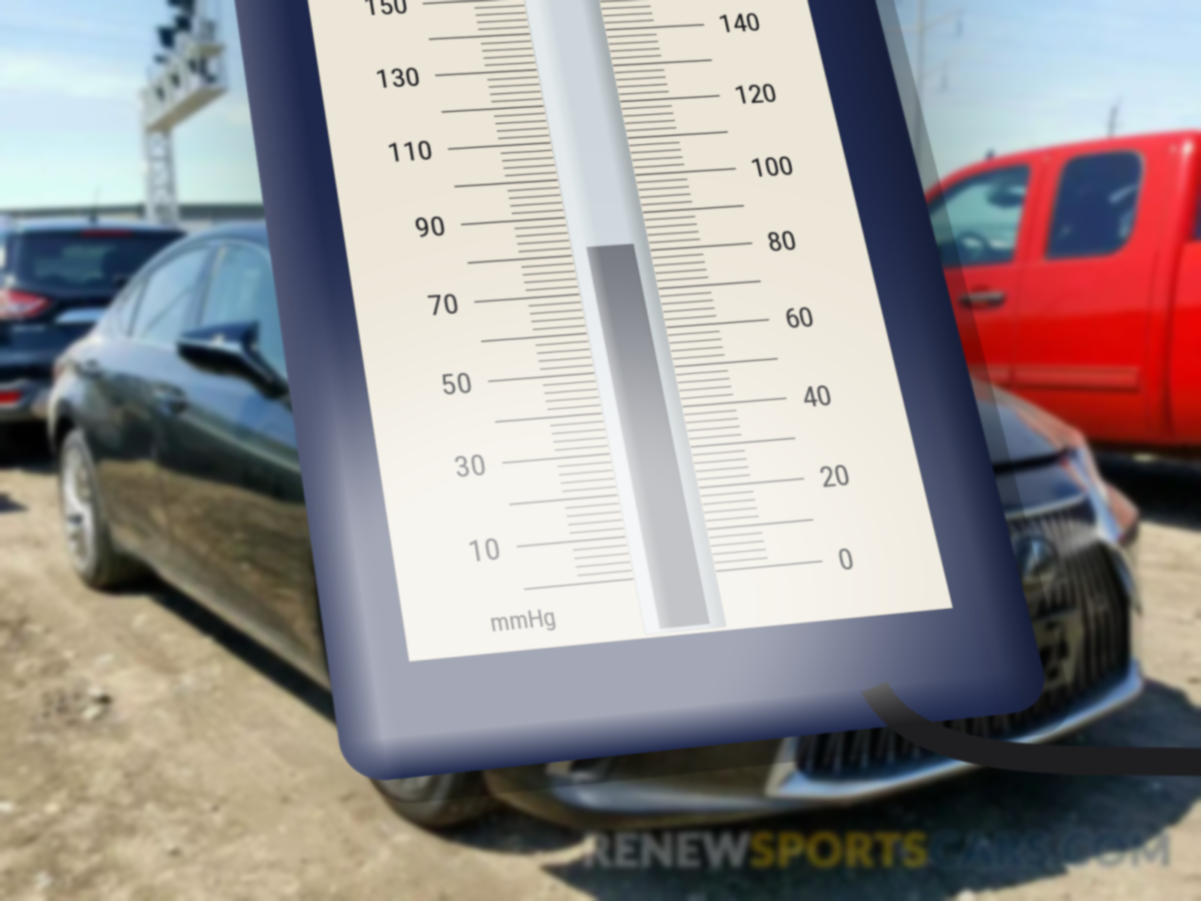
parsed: 82 mmHg
